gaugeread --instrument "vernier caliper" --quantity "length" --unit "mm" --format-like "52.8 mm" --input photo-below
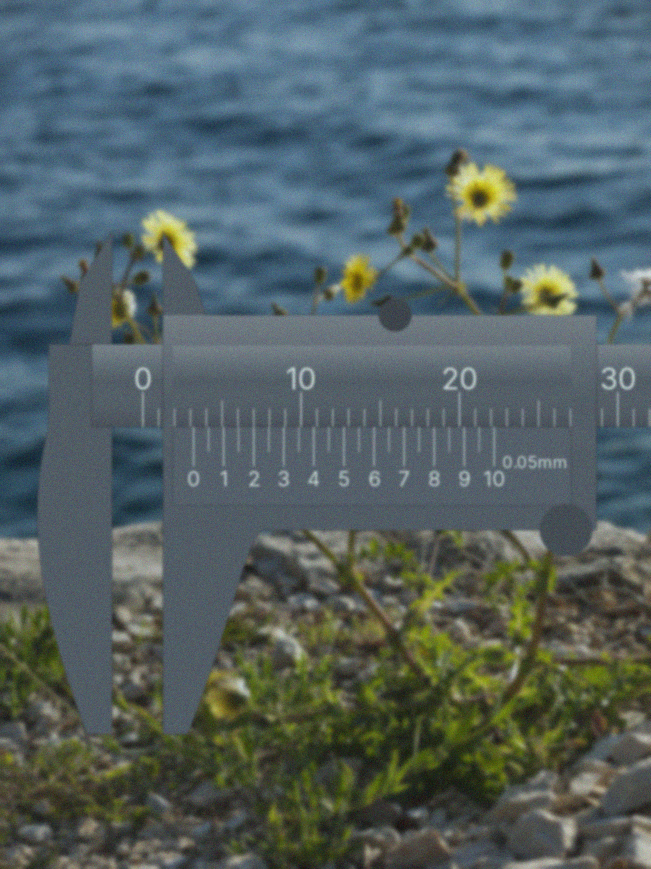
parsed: 3.2 mm
